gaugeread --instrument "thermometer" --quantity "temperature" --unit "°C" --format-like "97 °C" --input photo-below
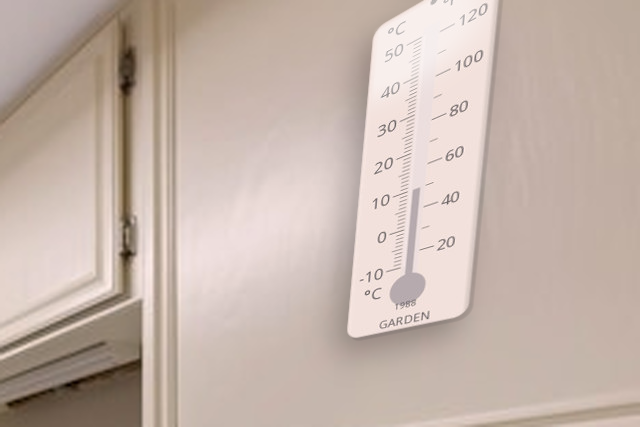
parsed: 10 °C
